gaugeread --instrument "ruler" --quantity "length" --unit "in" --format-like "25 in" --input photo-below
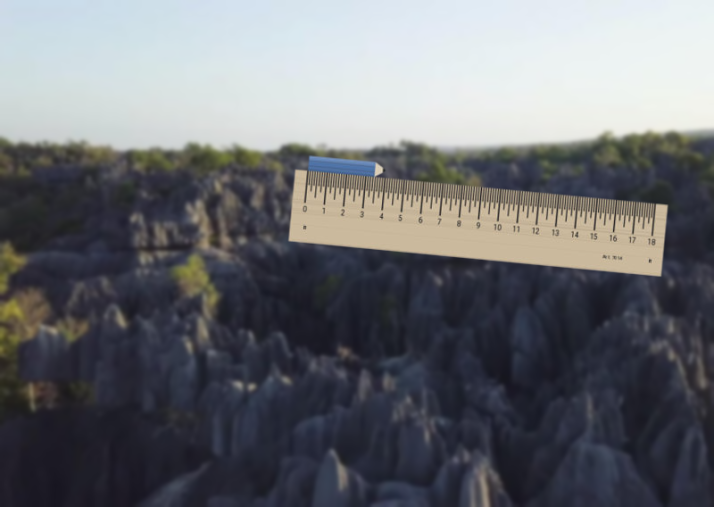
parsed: 4 in
